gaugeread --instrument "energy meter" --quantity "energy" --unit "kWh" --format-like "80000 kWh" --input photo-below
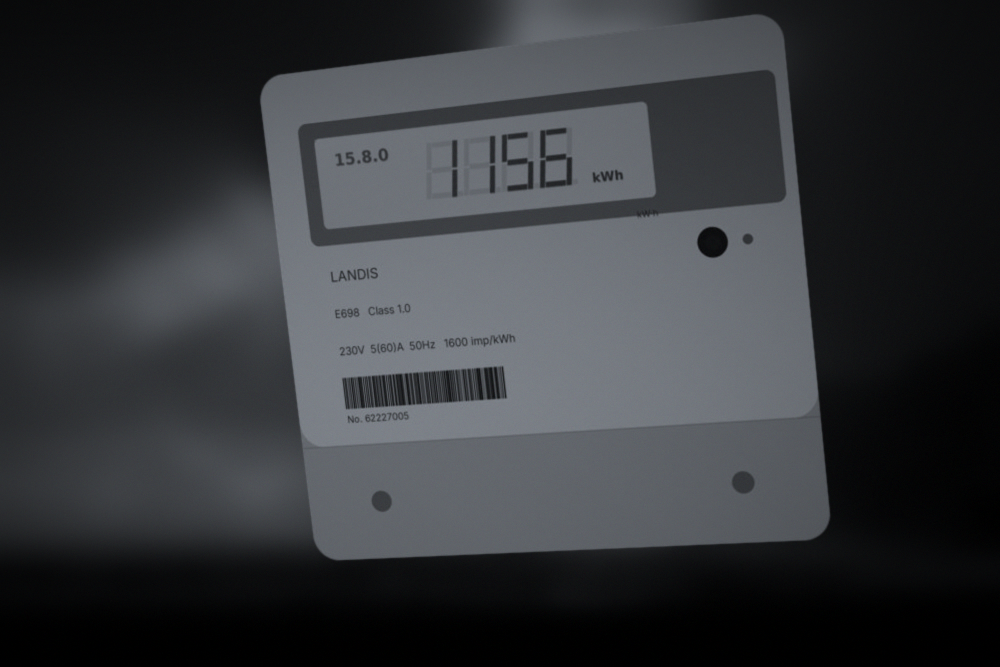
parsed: 1156 kWh
